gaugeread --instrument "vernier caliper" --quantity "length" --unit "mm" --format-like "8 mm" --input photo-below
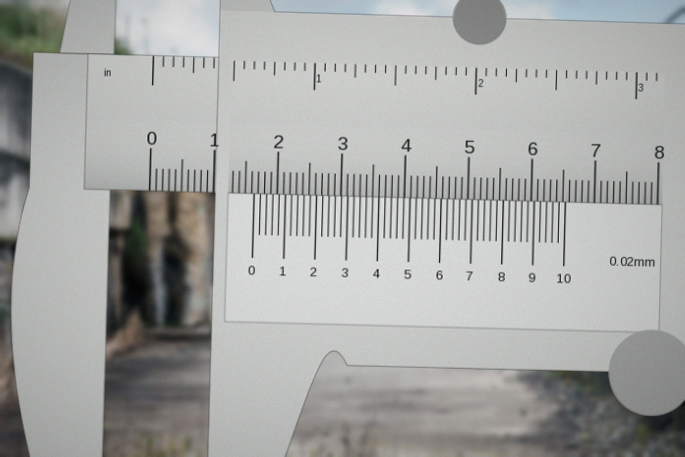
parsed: 16.4 mm
